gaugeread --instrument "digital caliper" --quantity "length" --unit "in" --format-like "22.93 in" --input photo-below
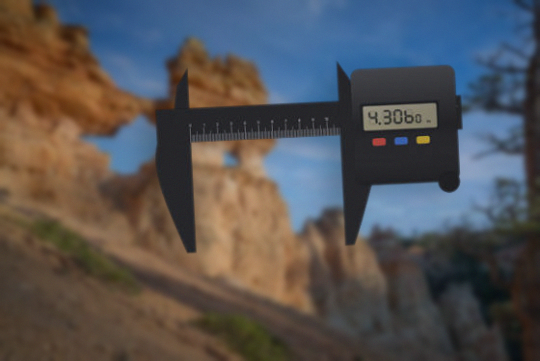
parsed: 4.3060 in
